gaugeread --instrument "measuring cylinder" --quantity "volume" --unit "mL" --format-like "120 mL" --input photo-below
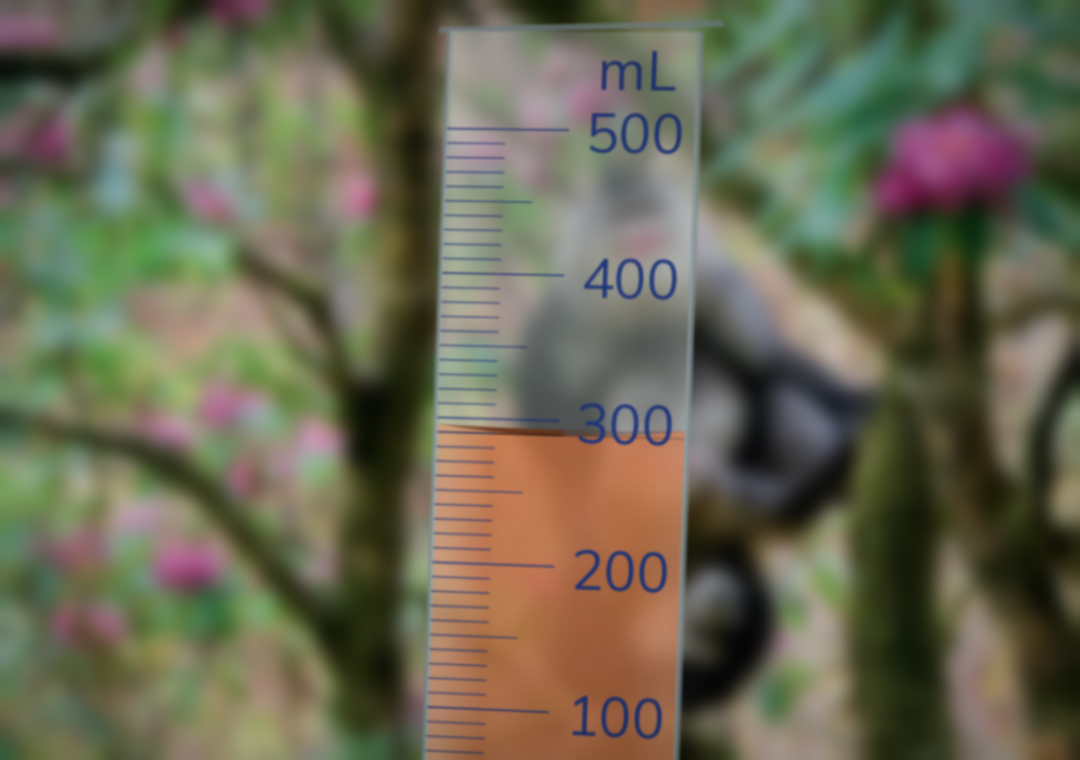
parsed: 290 mL
